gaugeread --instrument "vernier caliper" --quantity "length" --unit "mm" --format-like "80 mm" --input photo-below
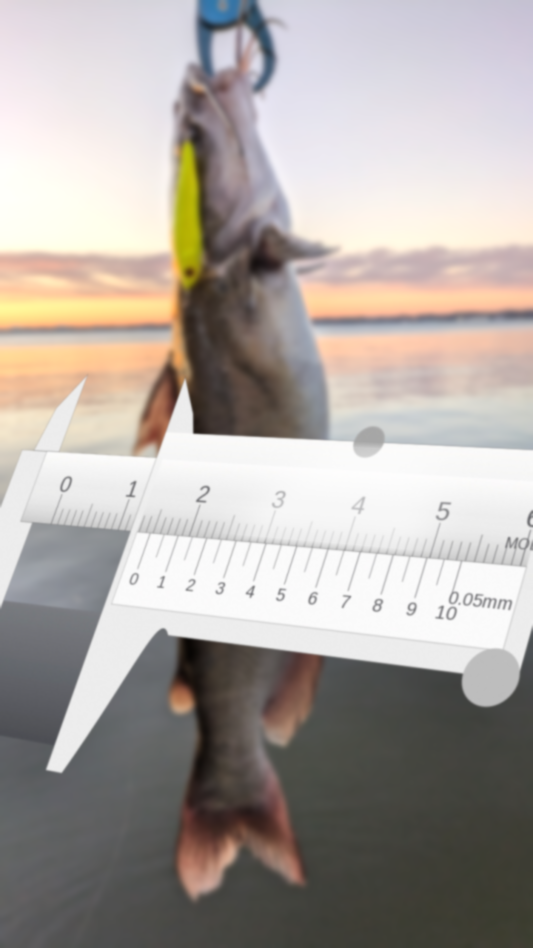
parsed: 14.6 mm
